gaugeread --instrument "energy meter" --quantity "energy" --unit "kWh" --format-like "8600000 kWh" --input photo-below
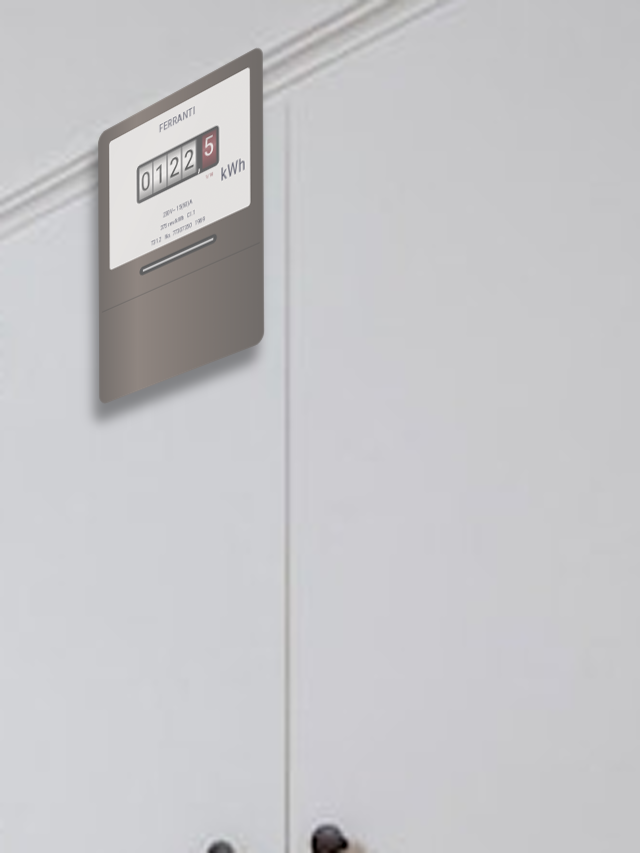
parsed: 122.5 kWh
